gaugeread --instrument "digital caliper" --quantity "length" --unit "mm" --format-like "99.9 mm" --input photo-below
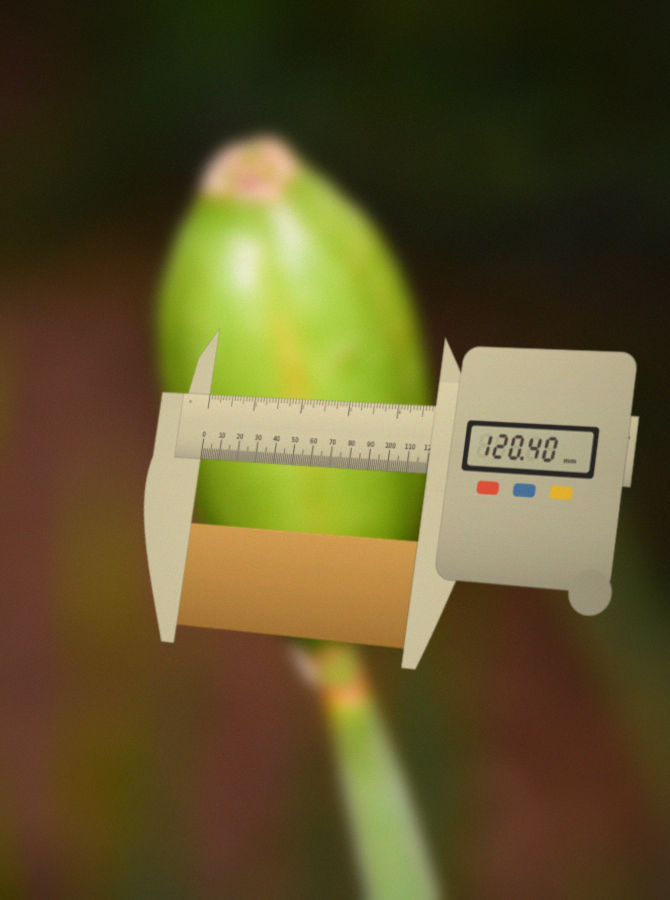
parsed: 120.40 mm
